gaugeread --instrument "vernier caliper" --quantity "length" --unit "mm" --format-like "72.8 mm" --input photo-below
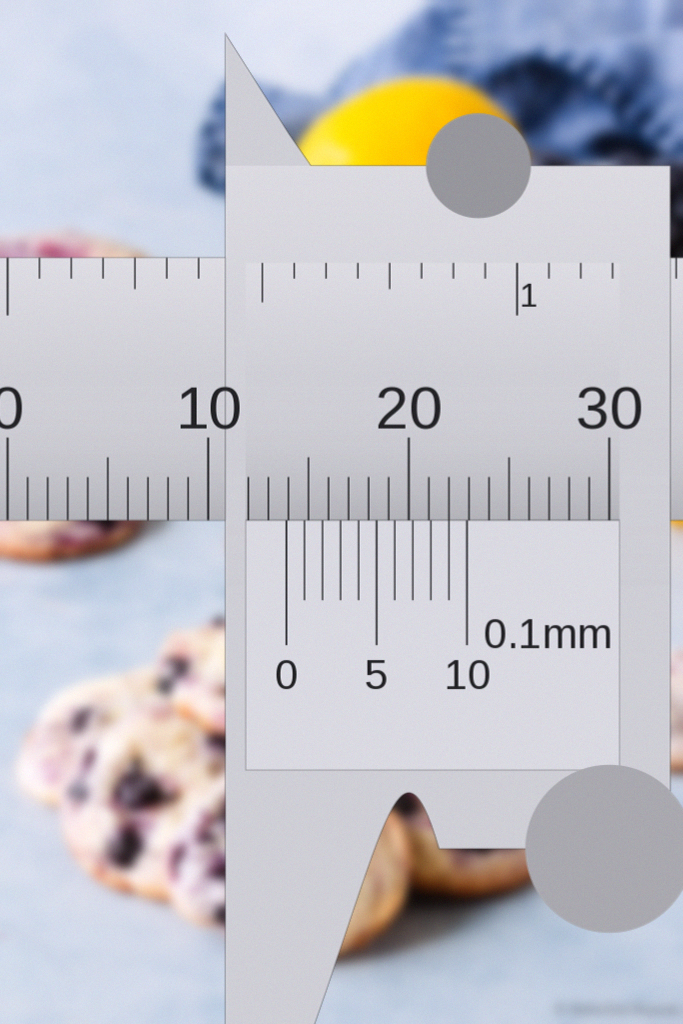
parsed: 13.9 mm
